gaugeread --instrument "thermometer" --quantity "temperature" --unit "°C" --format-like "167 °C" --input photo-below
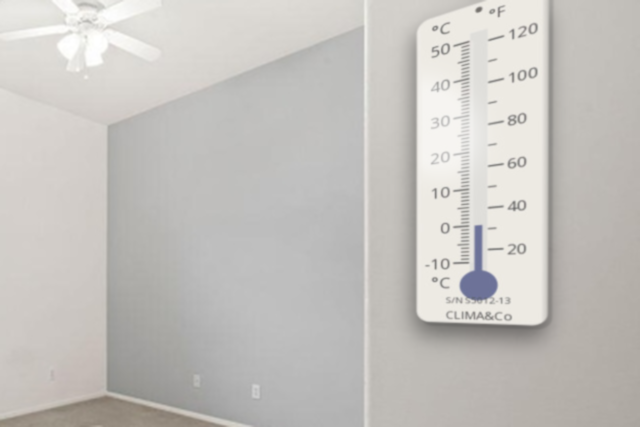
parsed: 0 °C
